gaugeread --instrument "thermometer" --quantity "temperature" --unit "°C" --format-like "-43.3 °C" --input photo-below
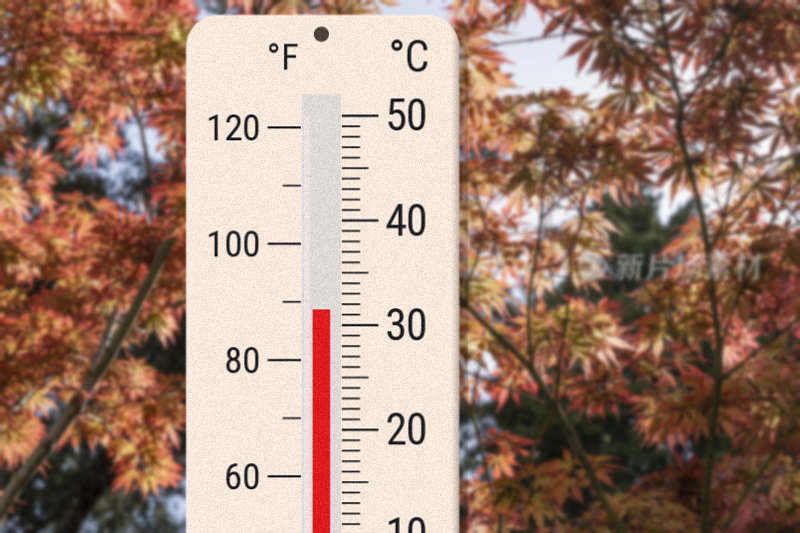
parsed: 31.5 °C
